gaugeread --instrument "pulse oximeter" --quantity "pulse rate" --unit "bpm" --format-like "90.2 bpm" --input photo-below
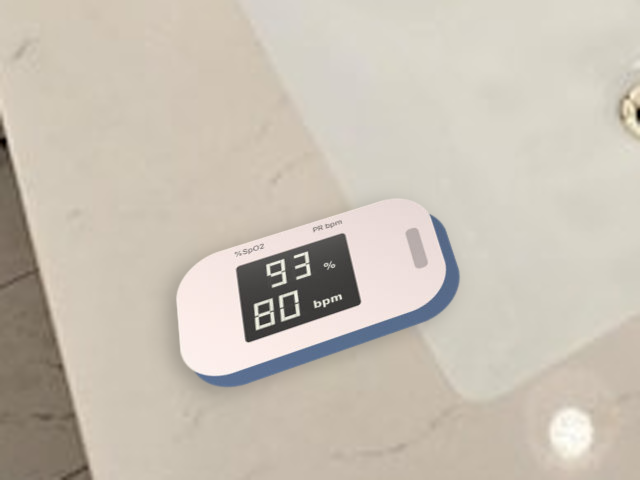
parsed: 80 bpm
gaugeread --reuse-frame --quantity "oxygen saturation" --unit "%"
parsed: 93 %
